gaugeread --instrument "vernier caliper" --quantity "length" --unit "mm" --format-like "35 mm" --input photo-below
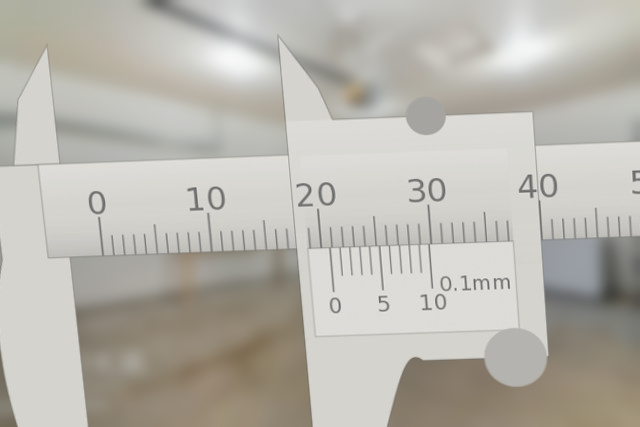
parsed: 20.8 mm
